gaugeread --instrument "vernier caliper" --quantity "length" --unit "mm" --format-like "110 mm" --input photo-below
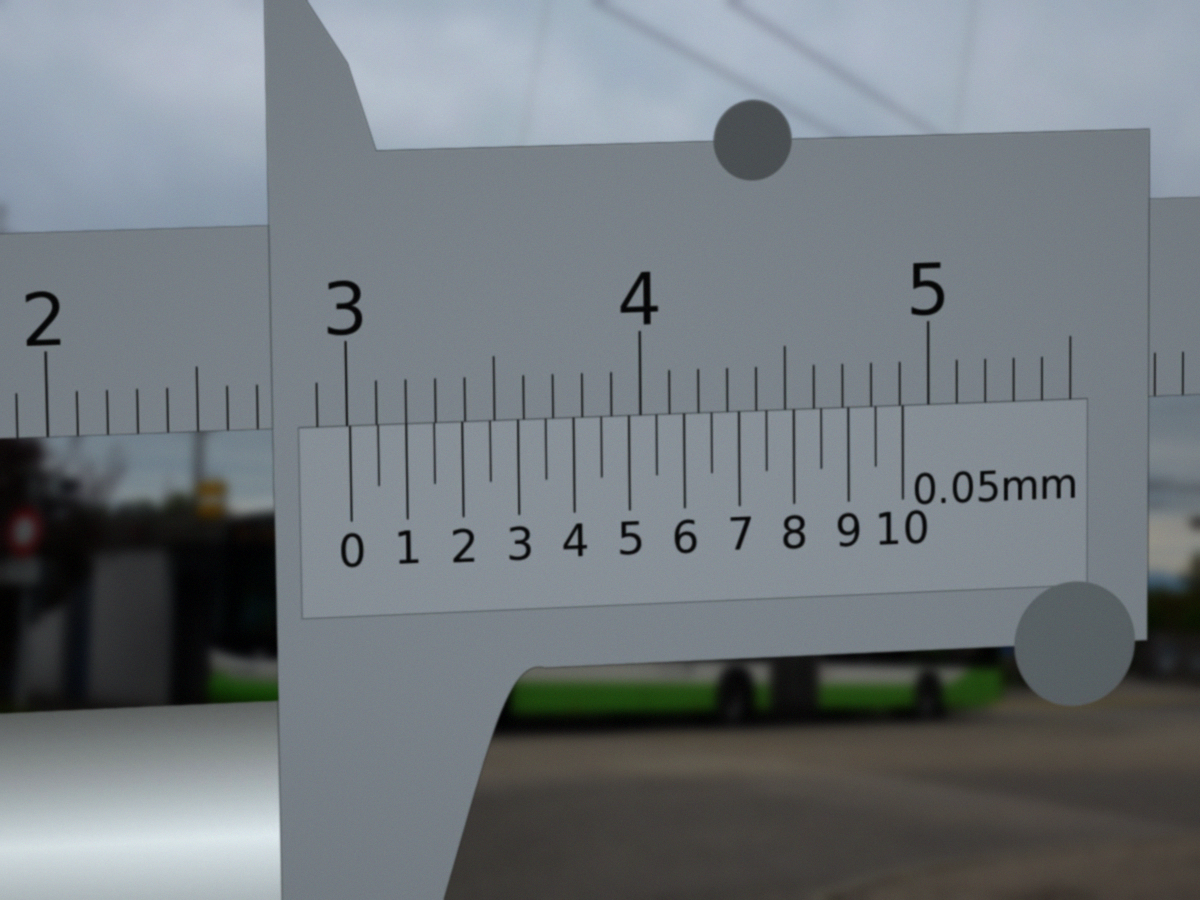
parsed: 30.1 mm
